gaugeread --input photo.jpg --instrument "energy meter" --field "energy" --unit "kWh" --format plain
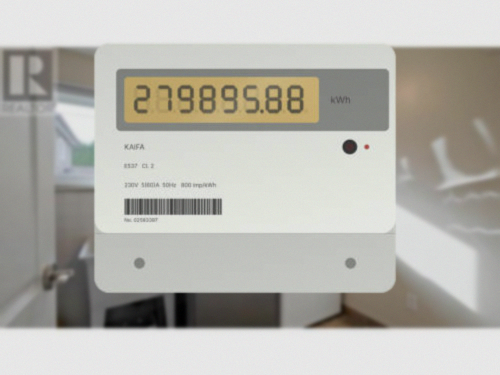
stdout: 279895.88 kWh
